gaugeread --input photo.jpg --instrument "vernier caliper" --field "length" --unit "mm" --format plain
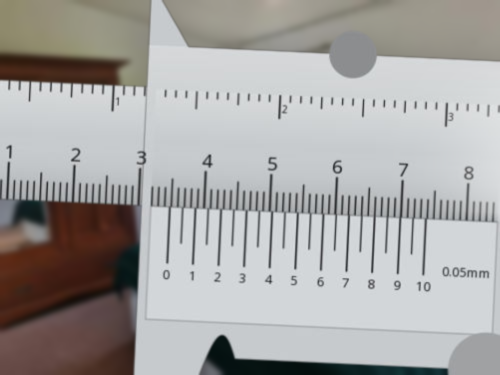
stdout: 34.8 mm
